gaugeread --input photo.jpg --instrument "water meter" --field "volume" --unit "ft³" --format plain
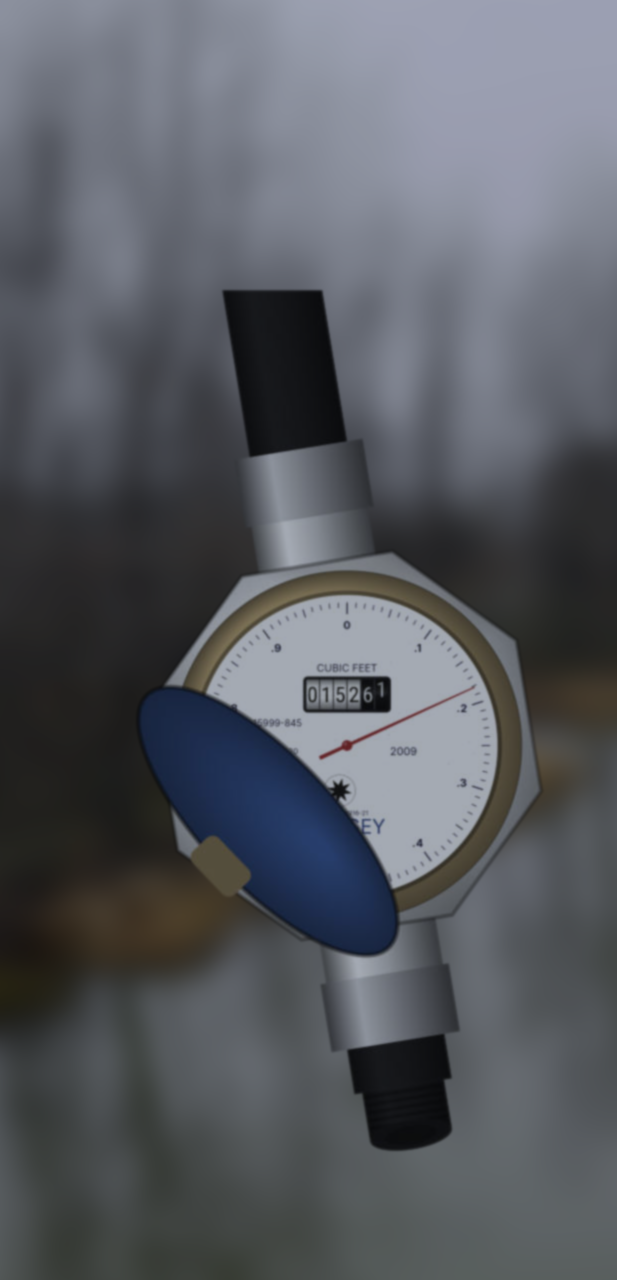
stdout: 15261.18 ft³
